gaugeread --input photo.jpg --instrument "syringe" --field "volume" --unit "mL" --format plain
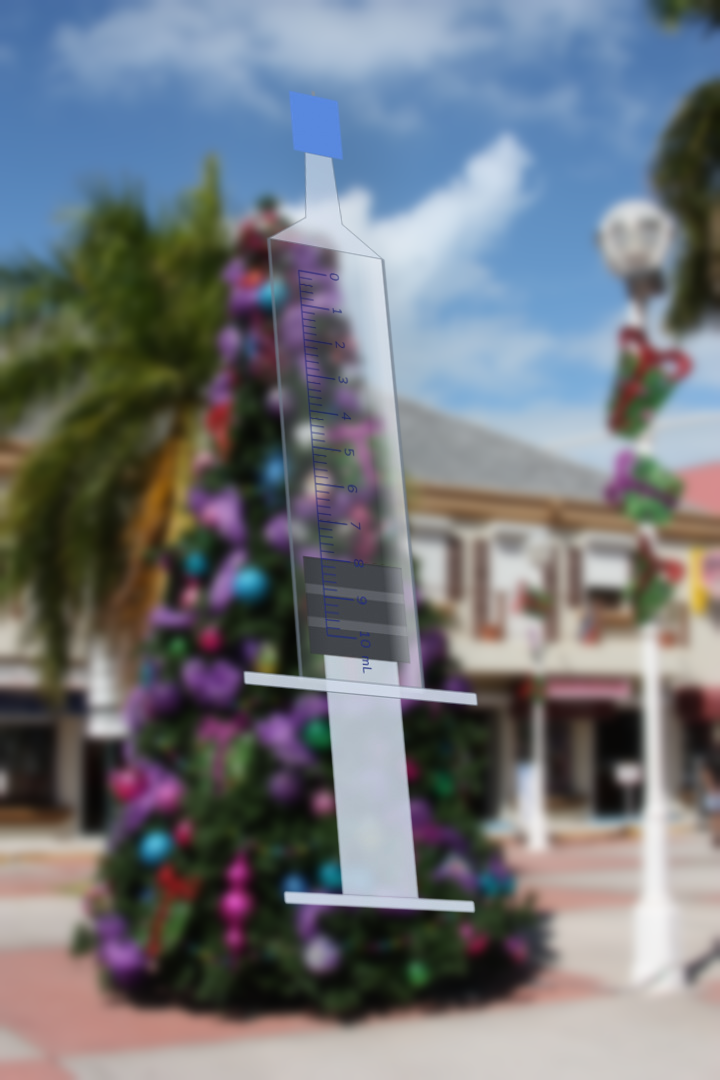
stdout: 8 mL
